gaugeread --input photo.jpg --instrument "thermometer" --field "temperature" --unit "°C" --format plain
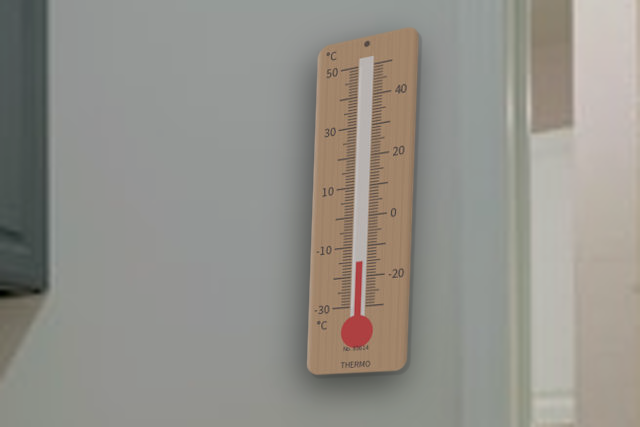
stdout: -15 °C
